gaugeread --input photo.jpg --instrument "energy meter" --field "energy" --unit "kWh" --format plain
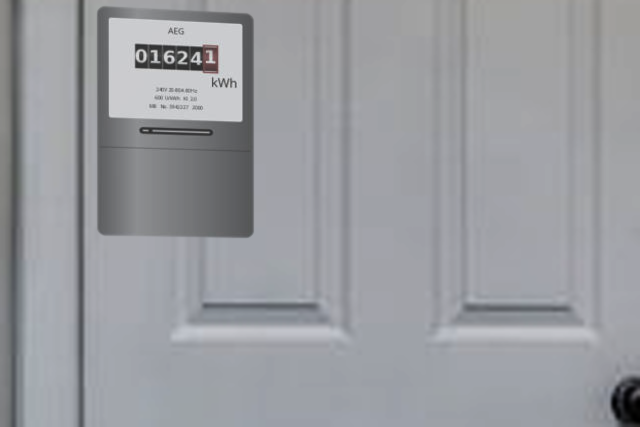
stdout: 1624.1 kWh
